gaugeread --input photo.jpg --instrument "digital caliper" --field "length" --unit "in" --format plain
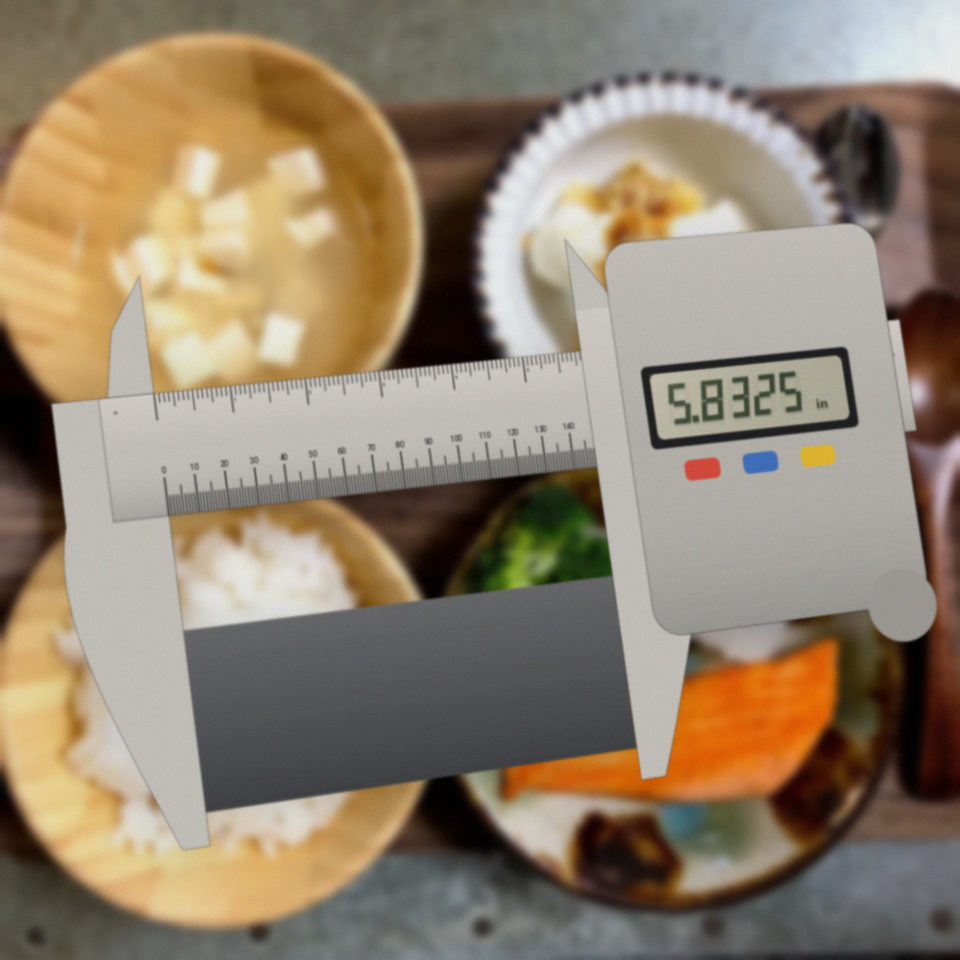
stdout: 5.8325 in
